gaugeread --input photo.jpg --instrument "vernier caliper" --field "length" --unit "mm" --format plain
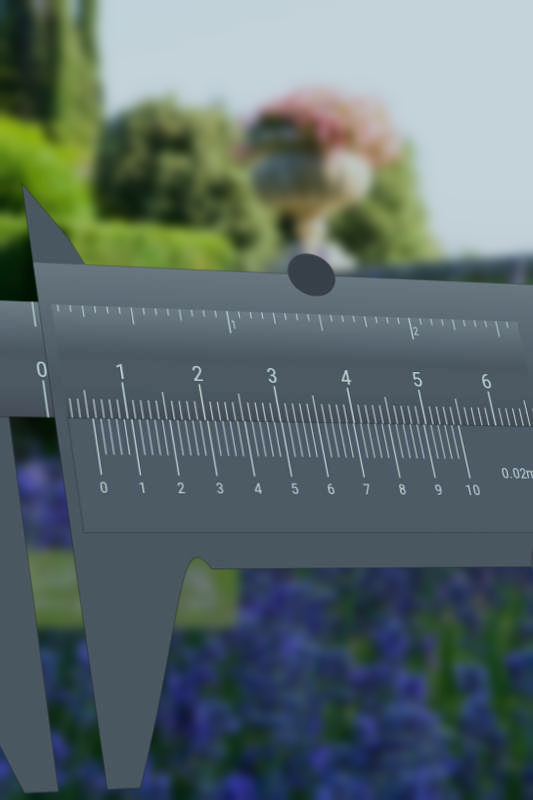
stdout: 5.6 mm
